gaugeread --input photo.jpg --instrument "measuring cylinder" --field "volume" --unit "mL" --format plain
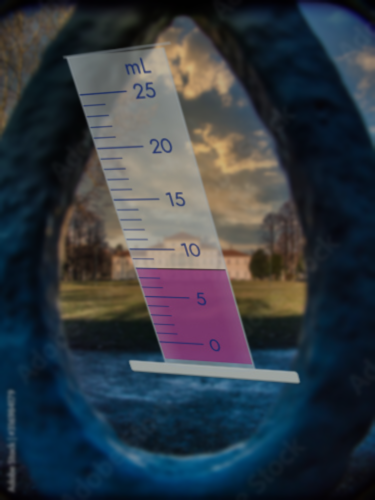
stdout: 8 mL
